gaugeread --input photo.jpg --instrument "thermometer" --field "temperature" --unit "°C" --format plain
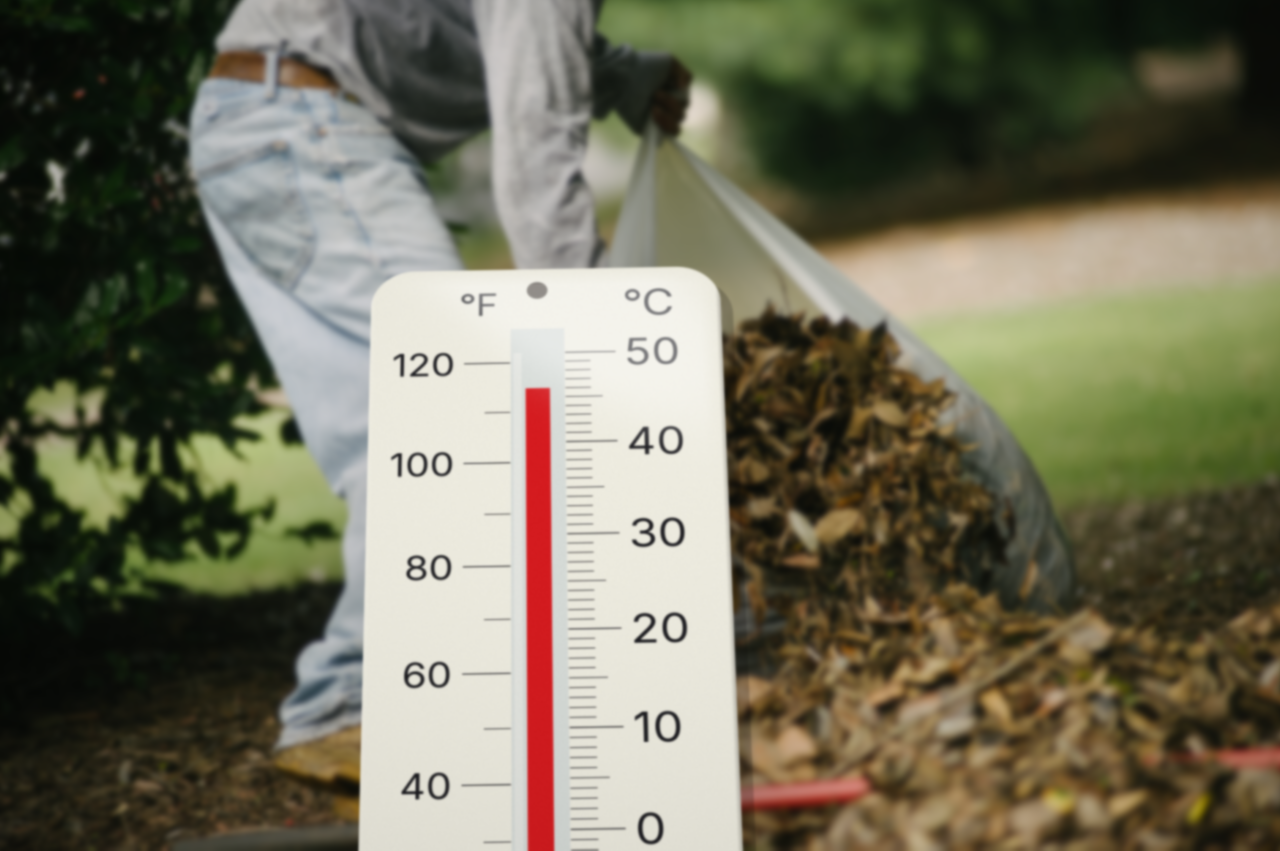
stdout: 46 °C
